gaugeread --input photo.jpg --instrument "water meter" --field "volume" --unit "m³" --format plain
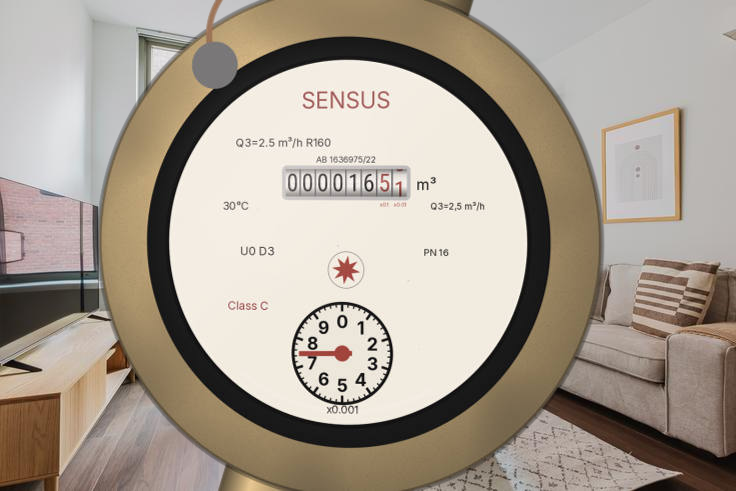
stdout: 16.507 m³
